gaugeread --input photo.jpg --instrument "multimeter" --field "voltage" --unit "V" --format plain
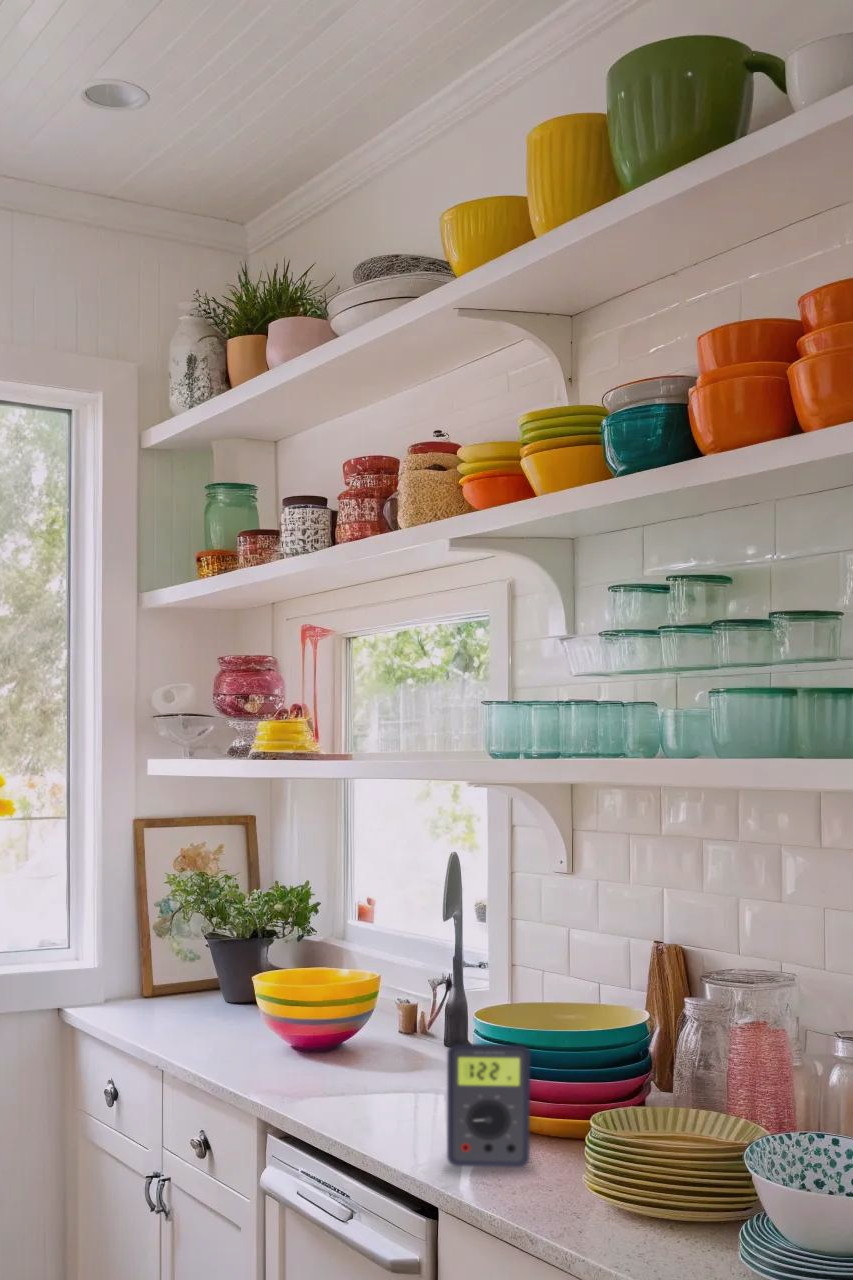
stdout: 122 V
